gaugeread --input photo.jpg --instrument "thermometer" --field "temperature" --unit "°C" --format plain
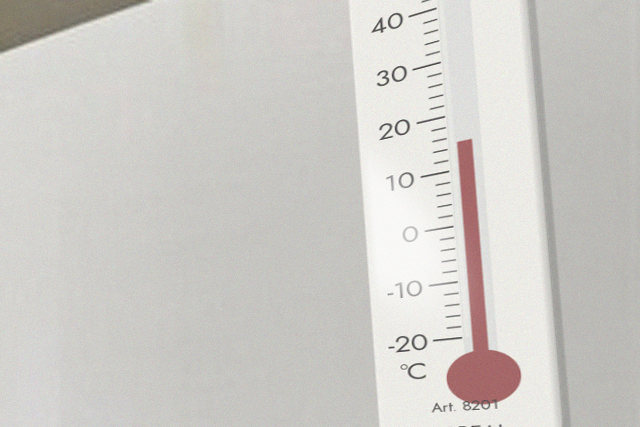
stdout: 15 °C
